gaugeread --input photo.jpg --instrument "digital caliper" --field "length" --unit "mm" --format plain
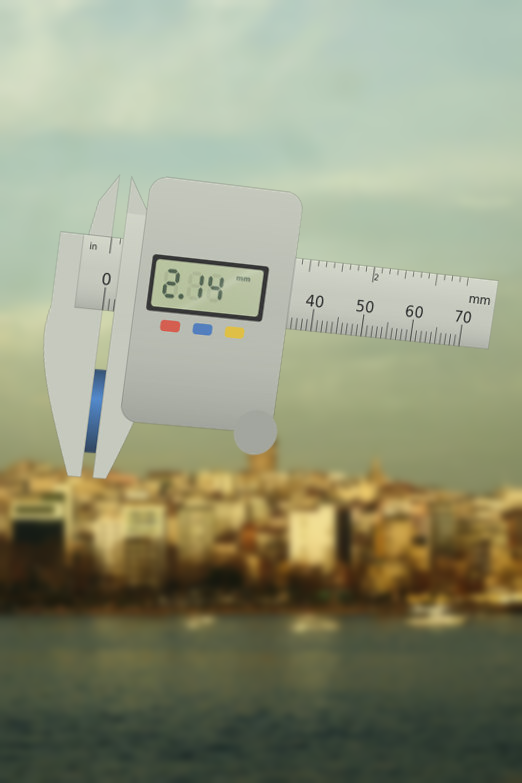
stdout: 2.14 mm
